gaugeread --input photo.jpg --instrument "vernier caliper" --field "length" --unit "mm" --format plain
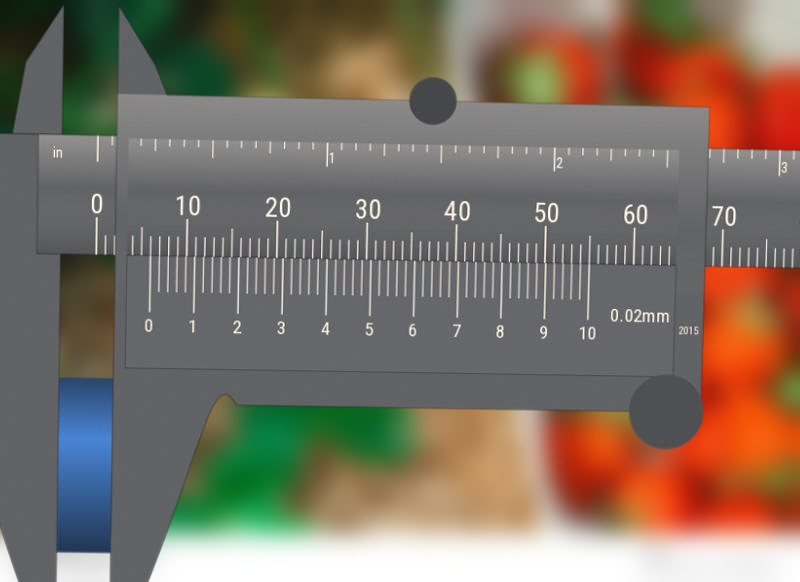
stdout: 6.0 mm
